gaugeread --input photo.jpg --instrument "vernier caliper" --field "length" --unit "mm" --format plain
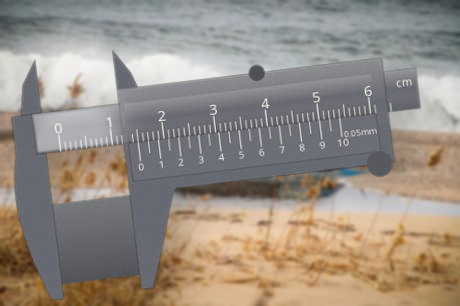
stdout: 15.0 mm
